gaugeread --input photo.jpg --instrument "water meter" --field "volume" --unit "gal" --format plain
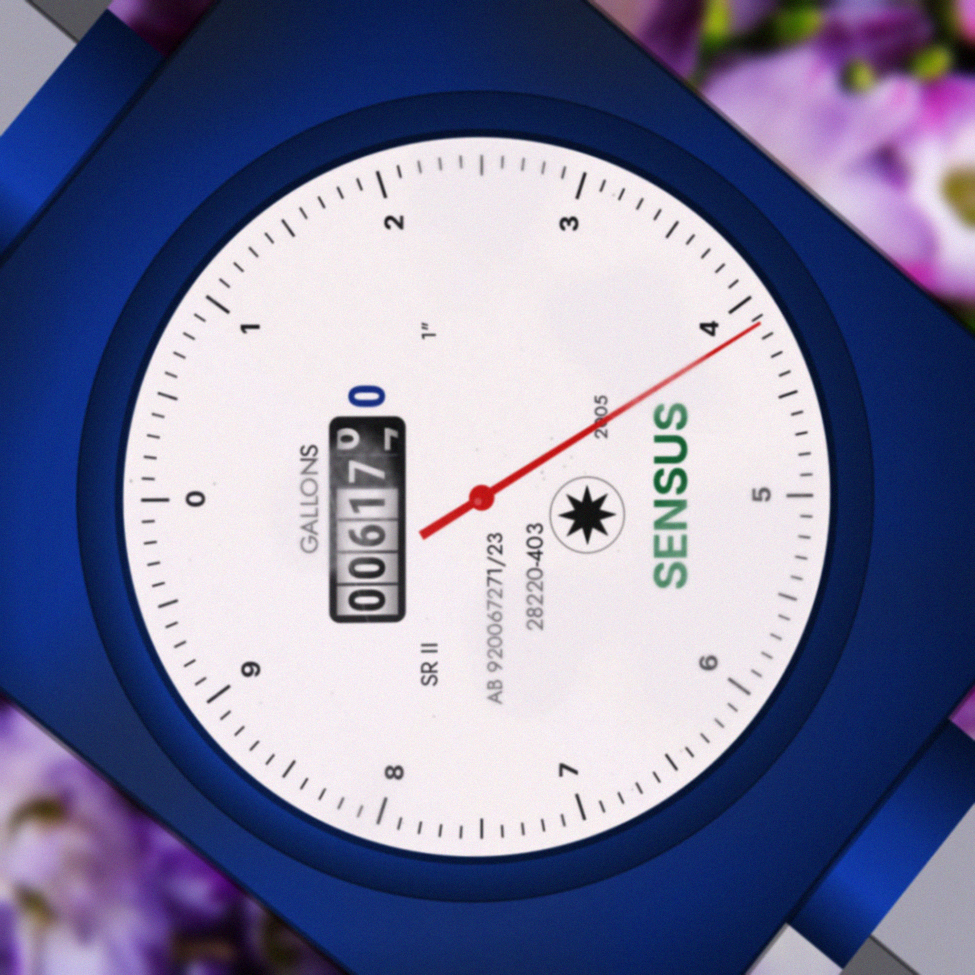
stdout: 61764.1 gal
